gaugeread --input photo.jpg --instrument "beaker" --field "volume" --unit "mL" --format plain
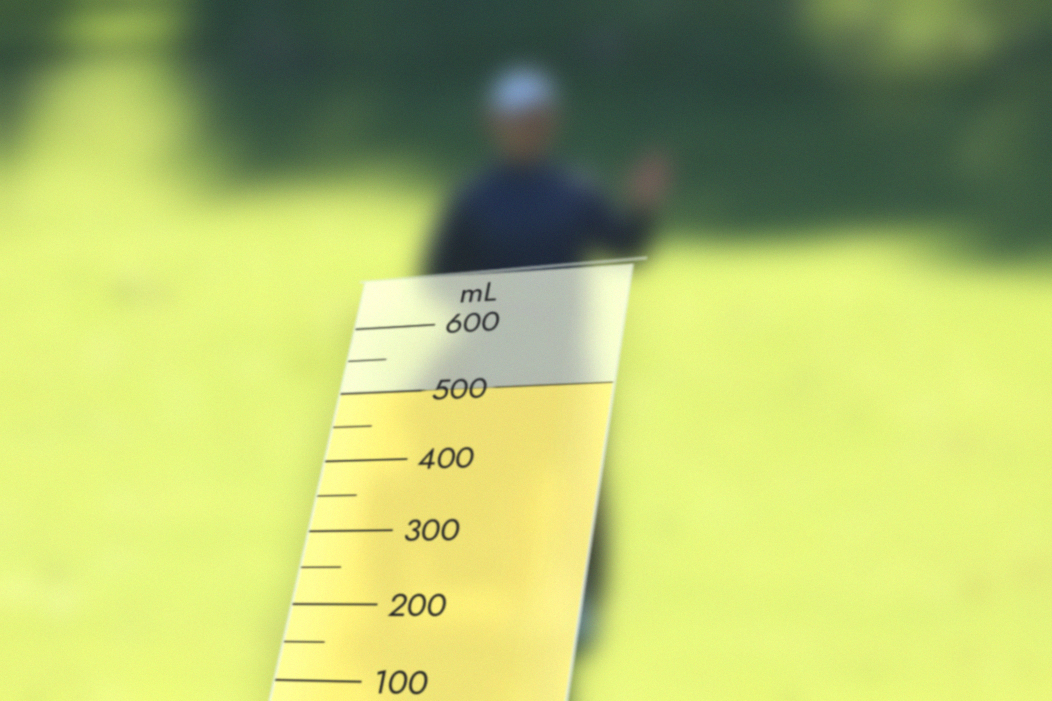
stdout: 500 mL
